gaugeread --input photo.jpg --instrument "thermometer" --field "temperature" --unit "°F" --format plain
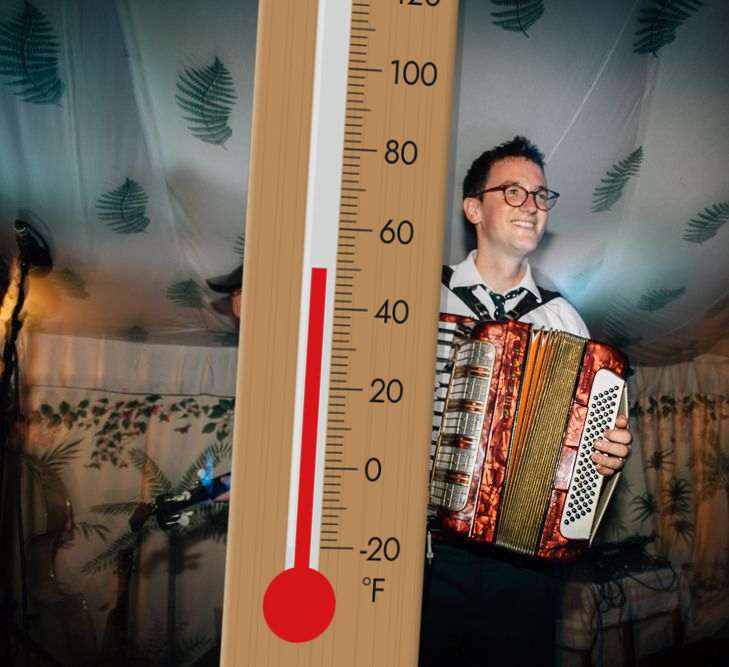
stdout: 50 °F
